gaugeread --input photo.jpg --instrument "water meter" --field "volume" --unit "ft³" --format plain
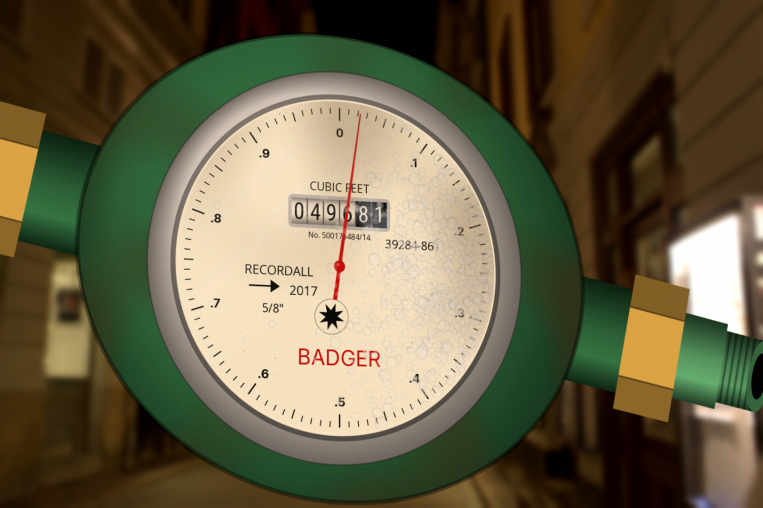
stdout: 49681.02 ft³
